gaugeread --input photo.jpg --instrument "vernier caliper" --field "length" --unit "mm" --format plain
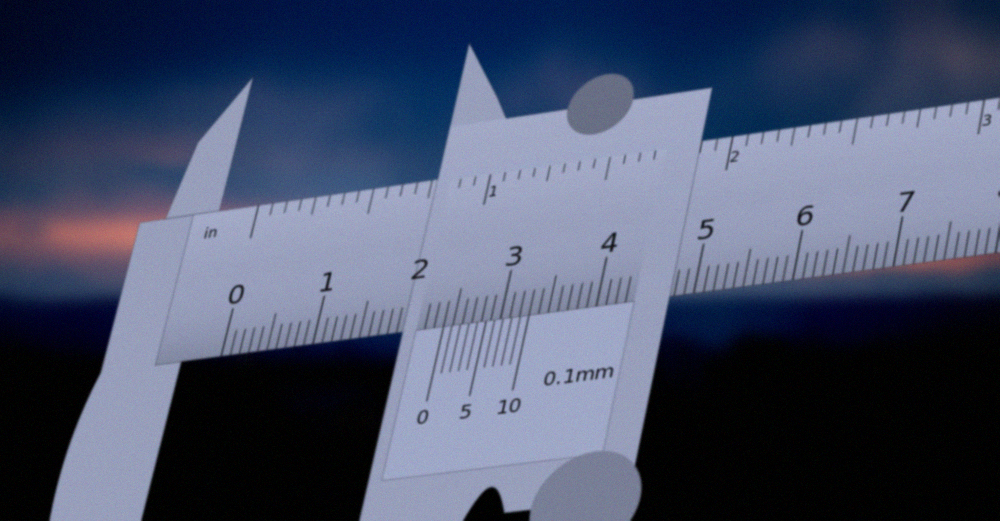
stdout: 24.0 mm
